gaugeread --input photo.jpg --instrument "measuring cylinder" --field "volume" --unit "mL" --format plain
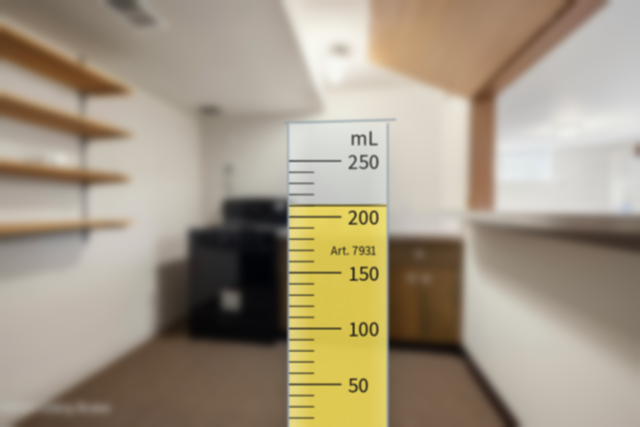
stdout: 210 mL
